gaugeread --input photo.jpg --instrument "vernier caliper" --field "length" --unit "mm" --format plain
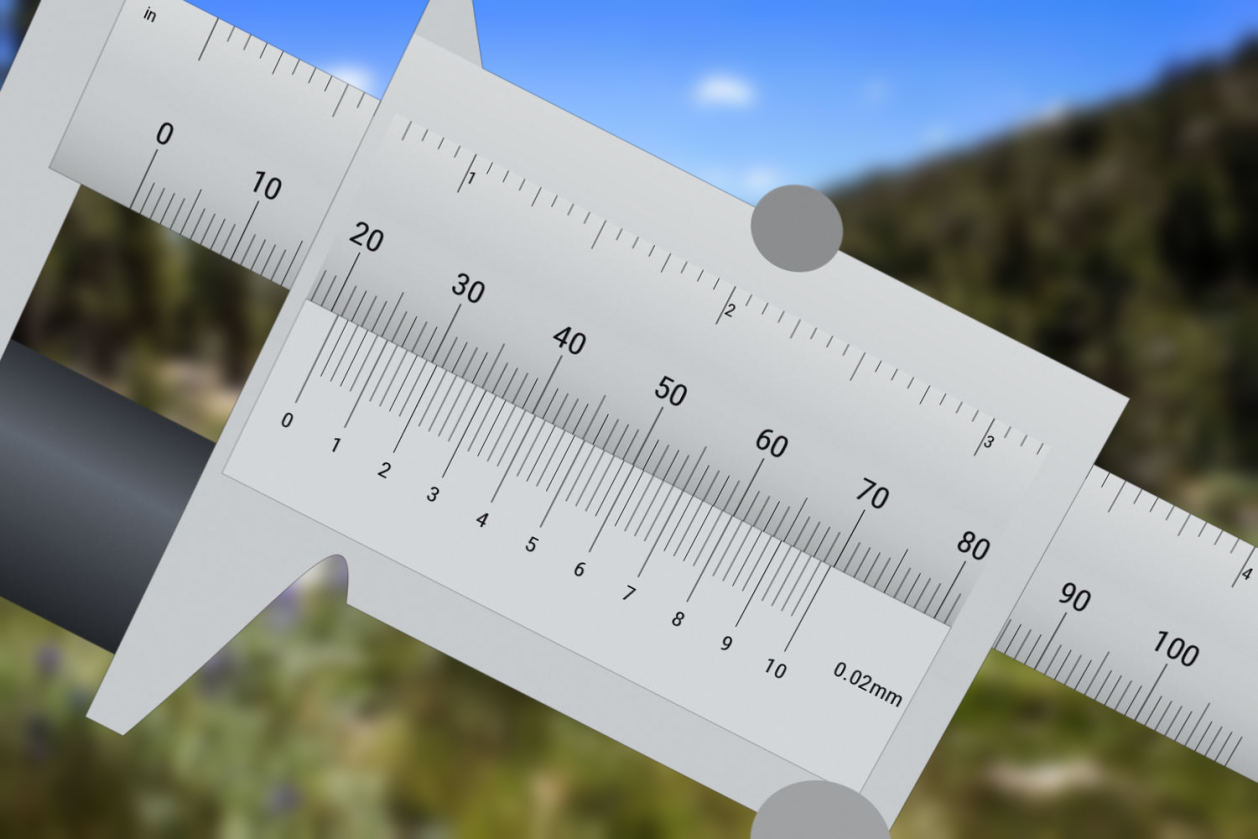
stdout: 20.7 mm
